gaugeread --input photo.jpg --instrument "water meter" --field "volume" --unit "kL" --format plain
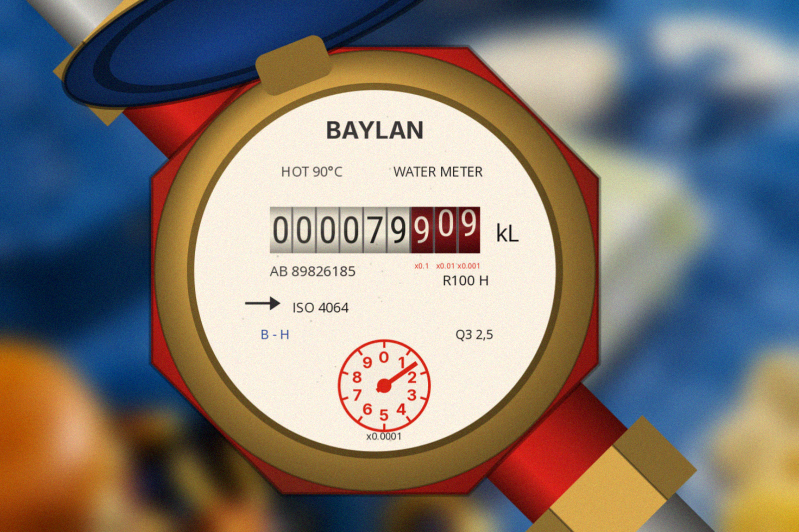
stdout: 79.9091 kL
